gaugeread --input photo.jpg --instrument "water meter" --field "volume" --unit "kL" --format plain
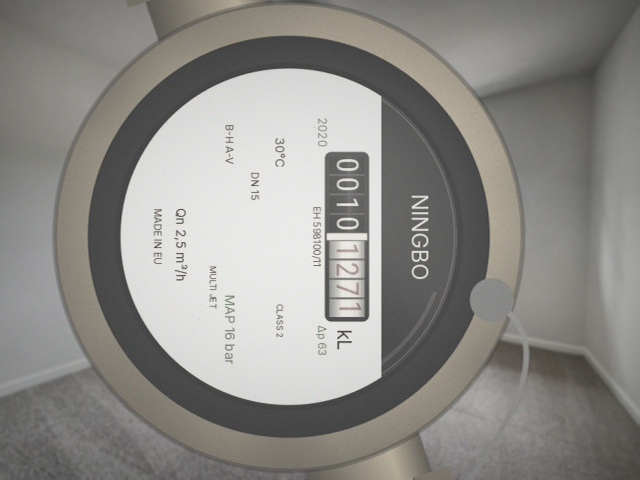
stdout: 10.1271 kL
